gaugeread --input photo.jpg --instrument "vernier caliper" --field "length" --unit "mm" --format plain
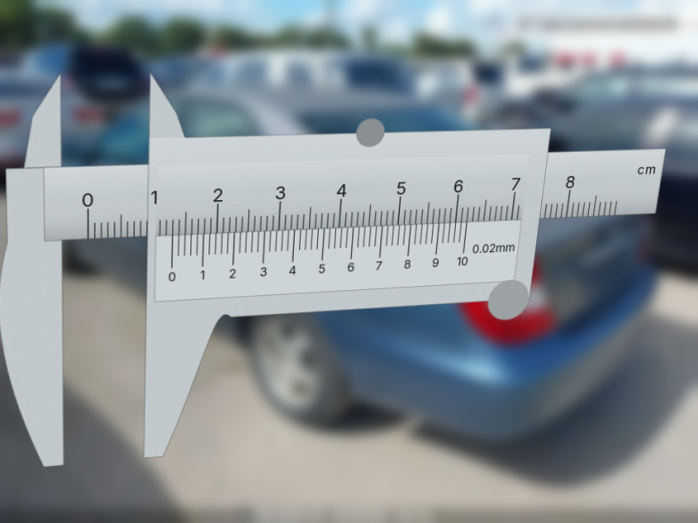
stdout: 13.0 mm
